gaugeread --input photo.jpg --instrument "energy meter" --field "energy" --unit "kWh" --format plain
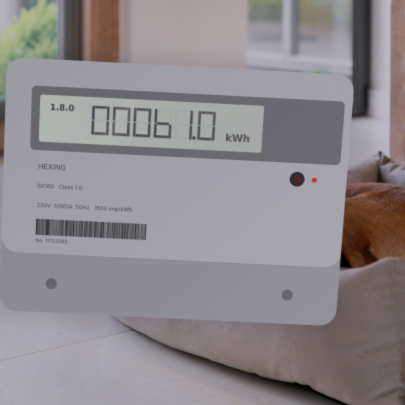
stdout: 61.0 kWh
